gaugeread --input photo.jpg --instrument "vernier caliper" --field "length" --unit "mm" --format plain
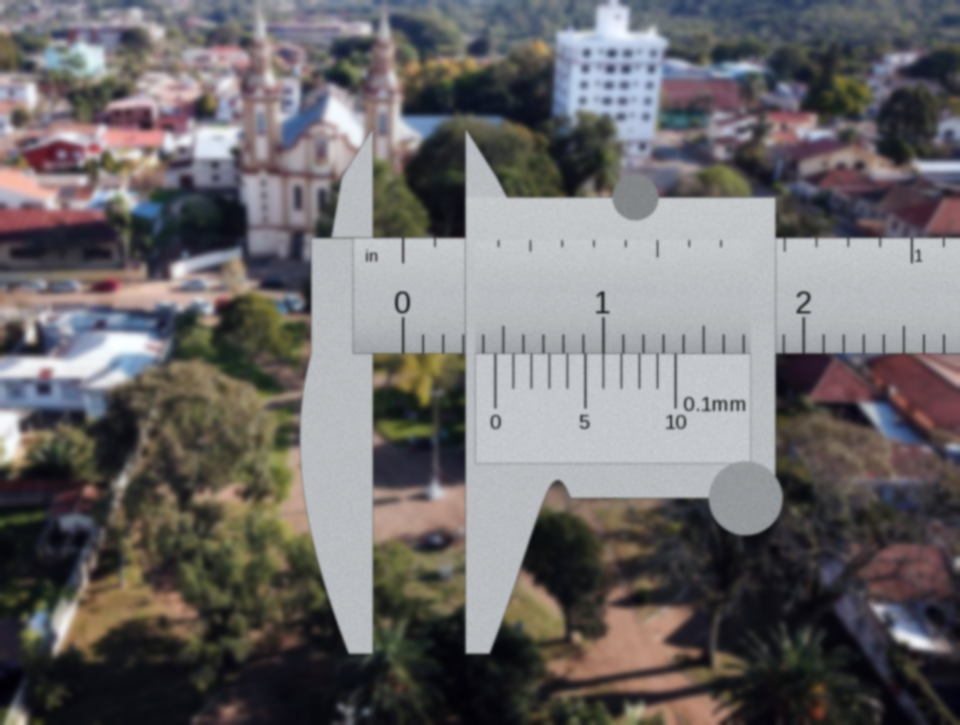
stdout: 4.6 mm
